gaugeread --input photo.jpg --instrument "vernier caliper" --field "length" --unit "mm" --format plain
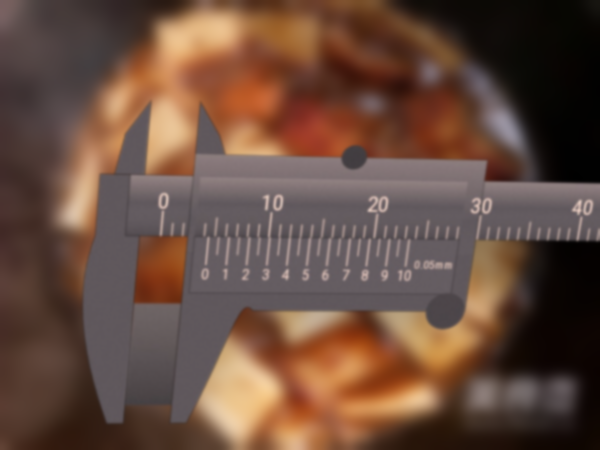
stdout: 4.4 mm
